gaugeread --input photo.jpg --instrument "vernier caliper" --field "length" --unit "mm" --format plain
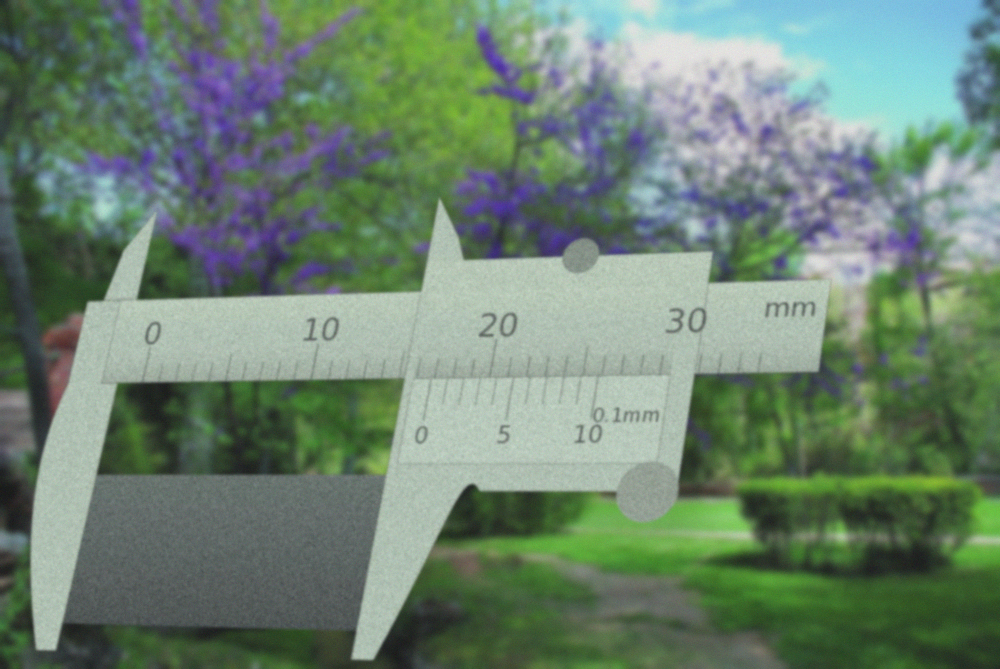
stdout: 16.8 mm
